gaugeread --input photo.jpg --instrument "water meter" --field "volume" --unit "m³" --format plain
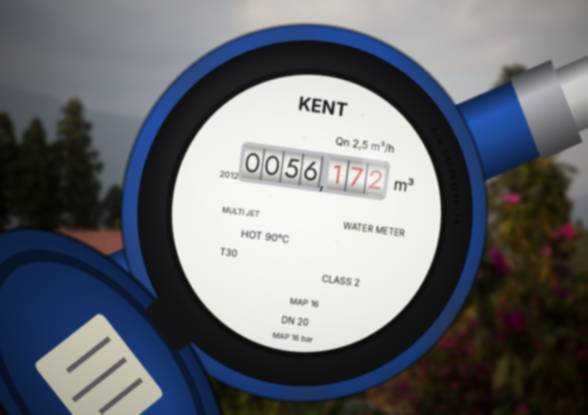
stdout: 56.172 m³
